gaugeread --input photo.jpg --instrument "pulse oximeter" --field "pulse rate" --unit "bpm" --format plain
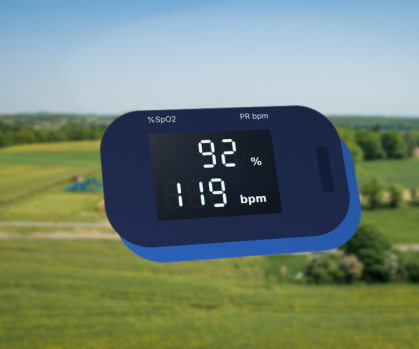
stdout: 119 bpm
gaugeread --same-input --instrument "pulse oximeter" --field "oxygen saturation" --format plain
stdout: 92 %
